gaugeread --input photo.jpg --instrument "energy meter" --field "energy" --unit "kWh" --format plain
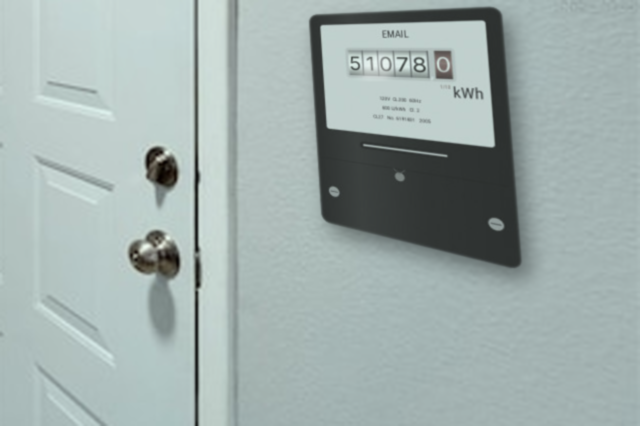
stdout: 51078.0 kWh
